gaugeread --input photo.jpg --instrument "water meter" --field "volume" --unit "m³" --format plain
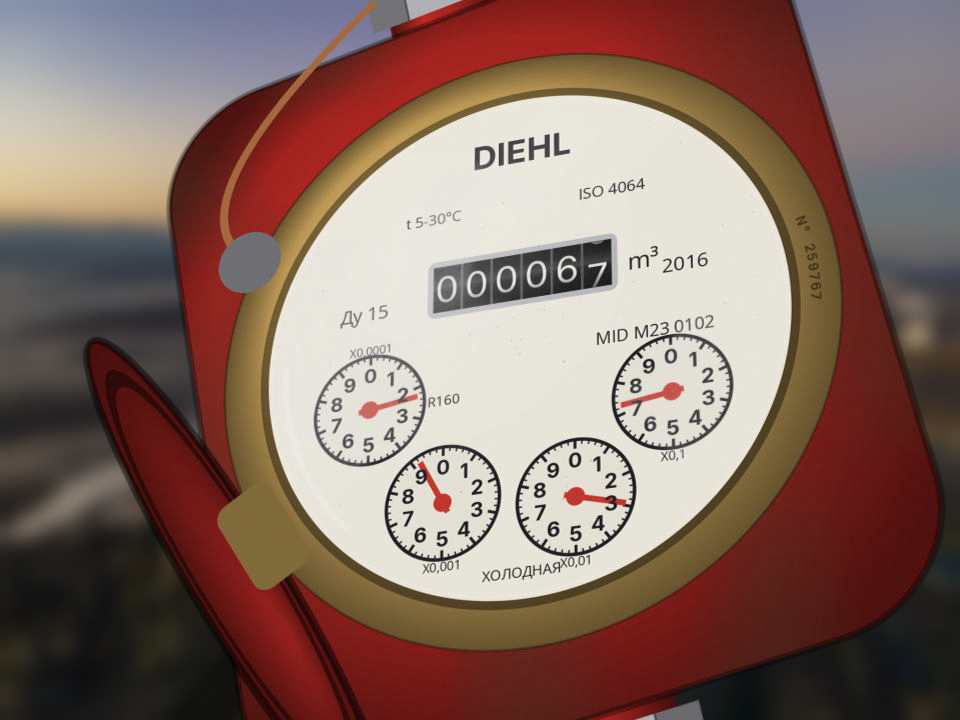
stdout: 66.7292 m³
